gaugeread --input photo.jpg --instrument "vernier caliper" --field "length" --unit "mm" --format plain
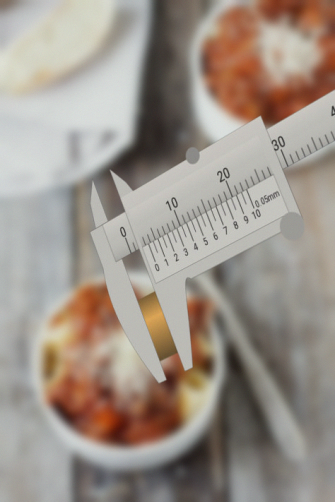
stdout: 3.6 mm
